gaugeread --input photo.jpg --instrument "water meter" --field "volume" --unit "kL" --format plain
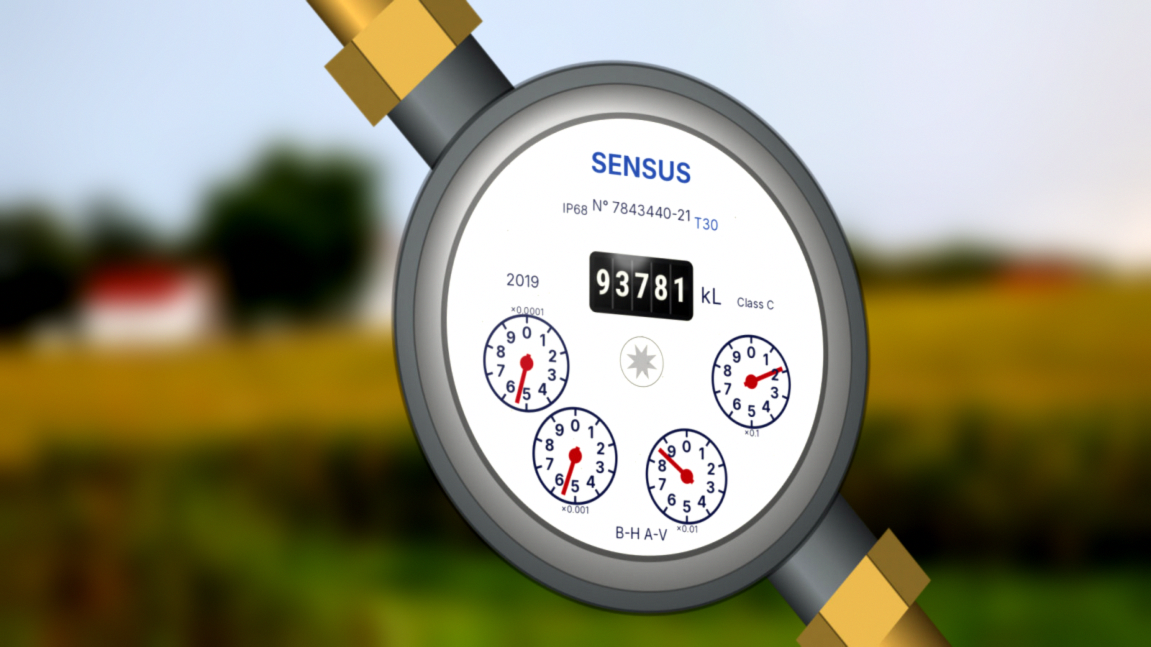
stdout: 93781.1855 kL
